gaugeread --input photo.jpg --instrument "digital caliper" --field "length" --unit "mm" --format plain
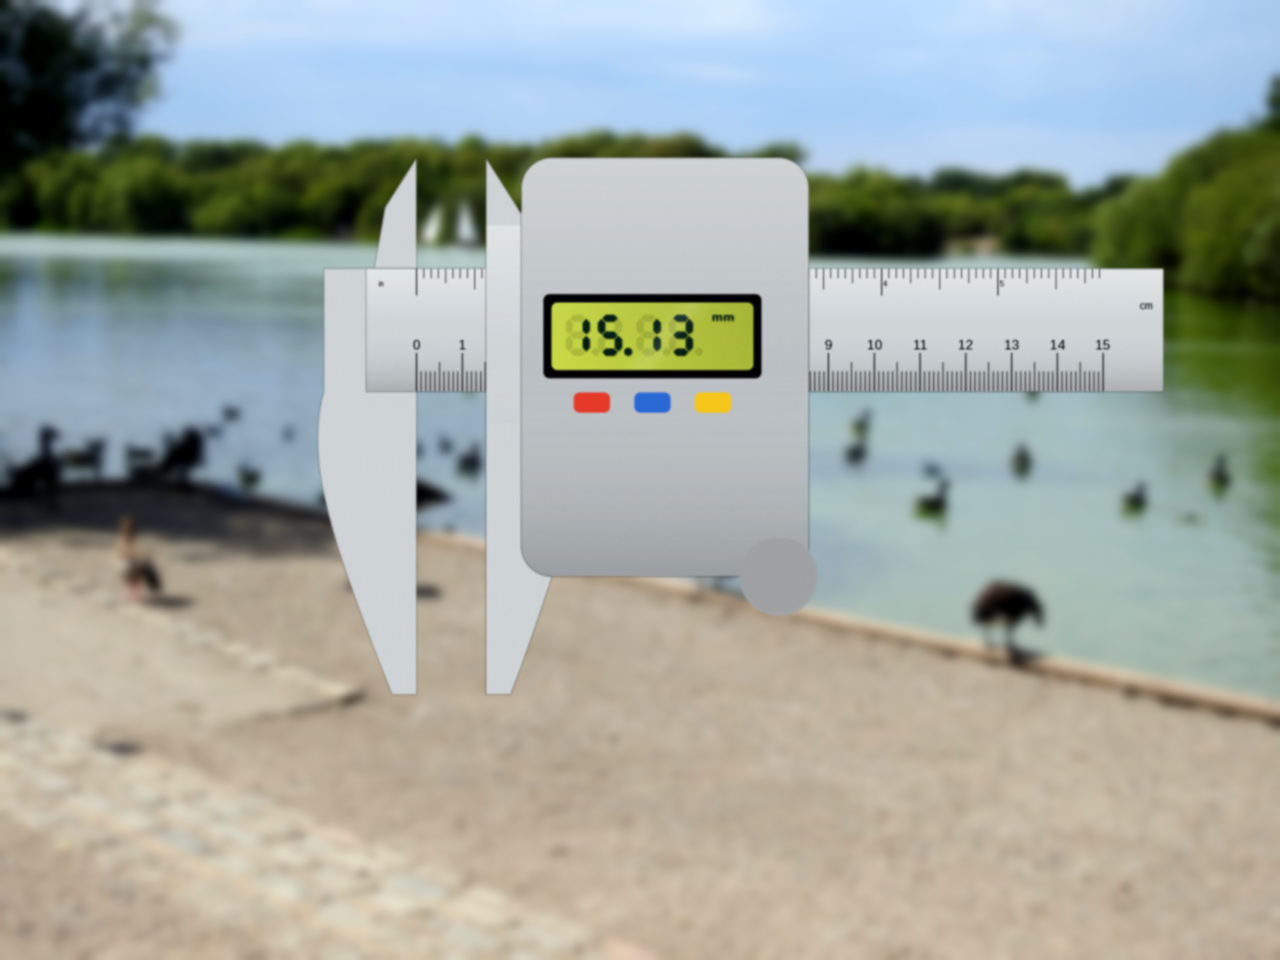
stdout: 15.13 mm
